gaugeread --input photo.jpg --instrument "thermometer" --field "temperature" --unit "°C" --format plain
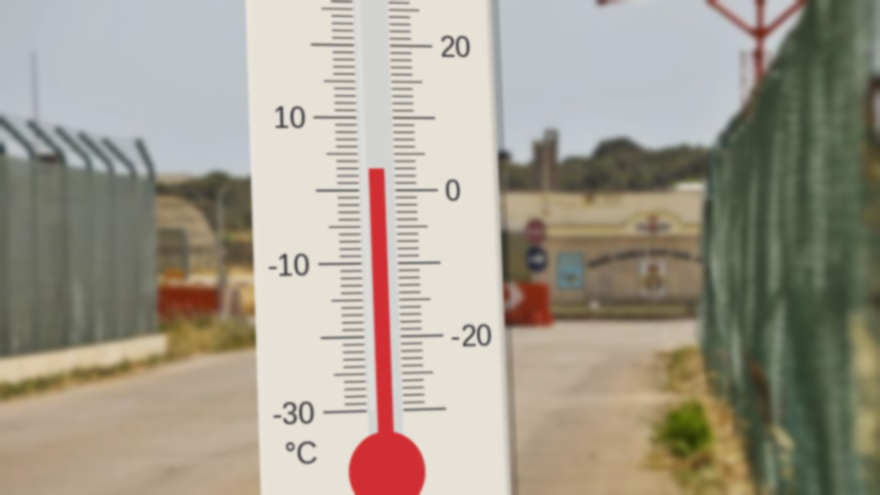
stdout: 3 °C
